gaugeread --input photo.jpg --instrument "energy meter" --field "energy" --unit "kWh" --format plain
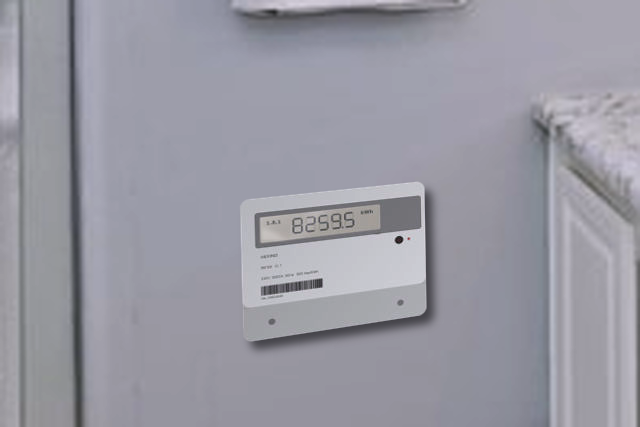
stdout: 8259.5 kWh
